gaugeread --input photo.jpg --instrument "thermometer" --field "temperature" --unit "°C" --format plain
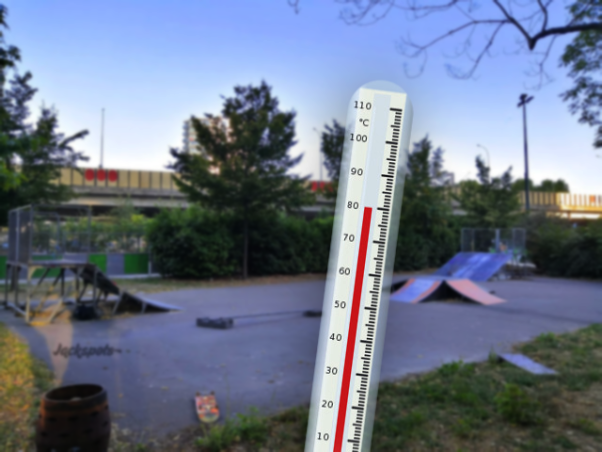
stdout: 80 °C
